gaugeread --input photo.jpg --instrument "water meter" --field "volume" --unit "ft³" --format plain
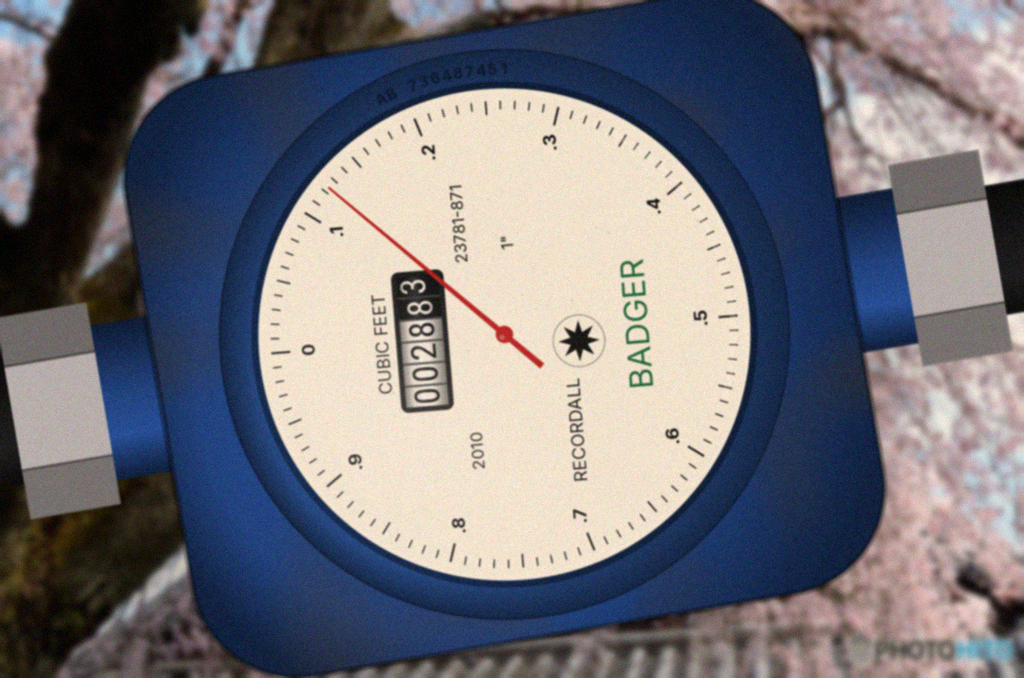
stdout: 2883.12 ft³
